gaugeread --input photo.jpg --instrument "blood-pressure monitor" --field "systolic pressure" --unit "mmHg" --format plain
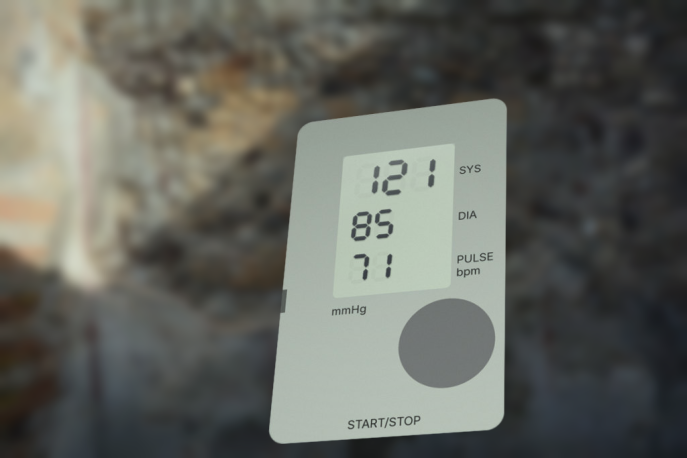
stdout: 121 mmHg
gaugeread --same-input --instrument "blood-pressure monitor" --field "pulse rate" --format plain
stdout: 71 bpm
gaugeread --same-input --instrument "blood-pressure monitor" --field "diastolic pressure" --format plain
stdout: 85 mmHg
